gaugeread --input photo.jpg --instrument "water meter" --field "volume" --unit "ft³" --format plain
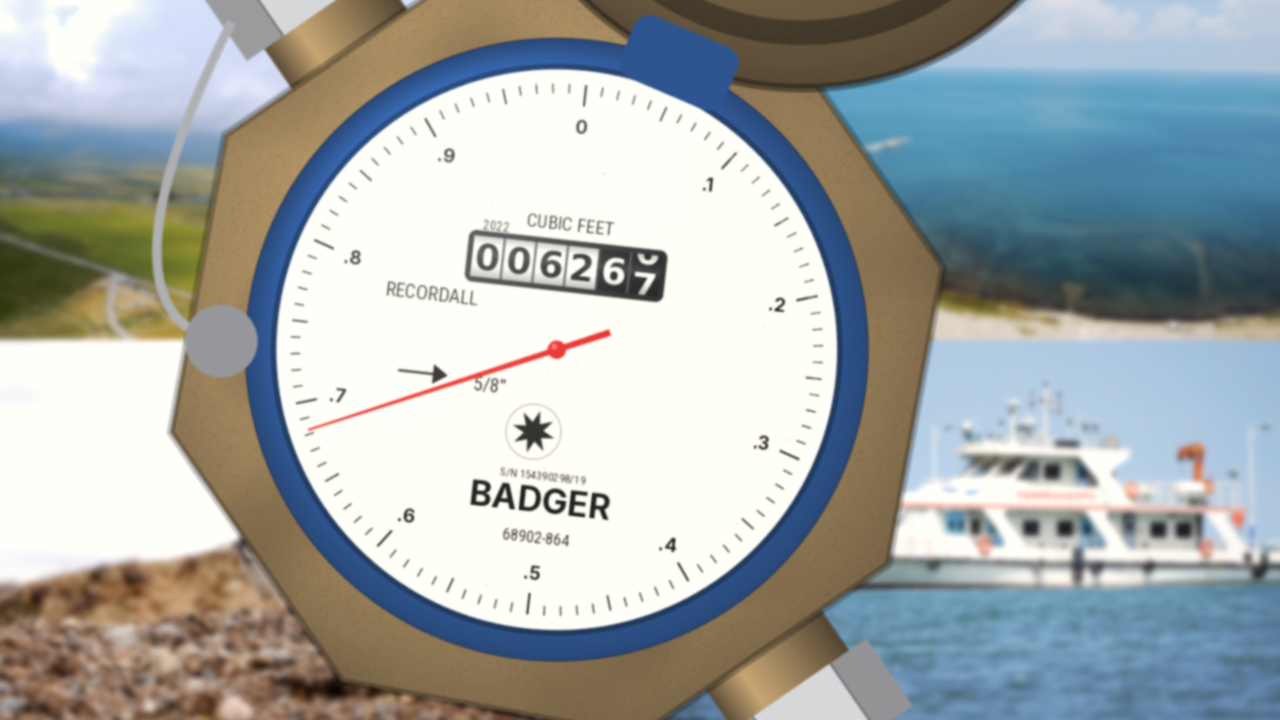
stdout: 6266.68 ft³
